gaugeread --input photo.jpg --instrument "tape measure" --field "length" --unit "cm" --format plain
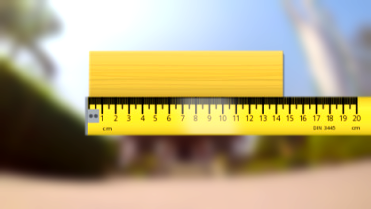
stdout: 14.5 cm
